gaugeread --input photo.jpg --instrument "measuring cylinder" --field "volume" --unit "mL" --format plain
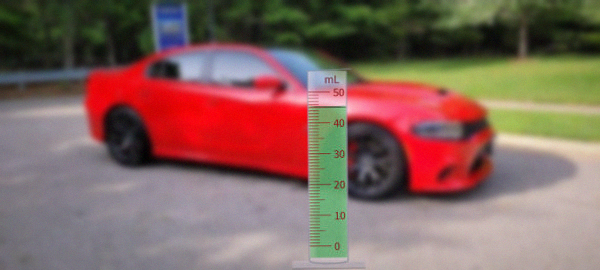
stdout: 45 mL
